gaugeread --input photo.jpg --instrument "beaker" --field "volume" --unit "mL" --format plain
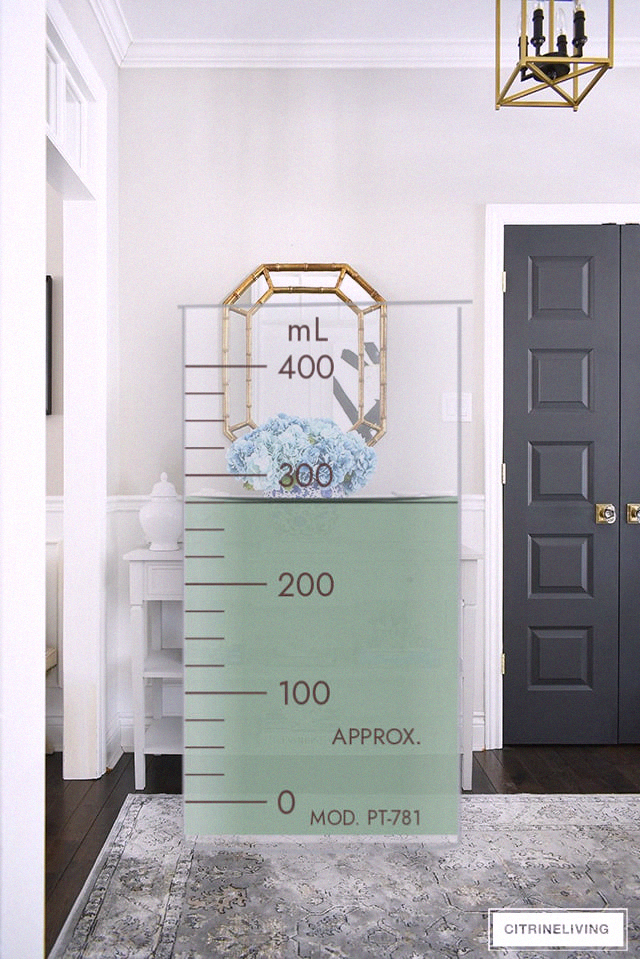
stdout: 275 mL
